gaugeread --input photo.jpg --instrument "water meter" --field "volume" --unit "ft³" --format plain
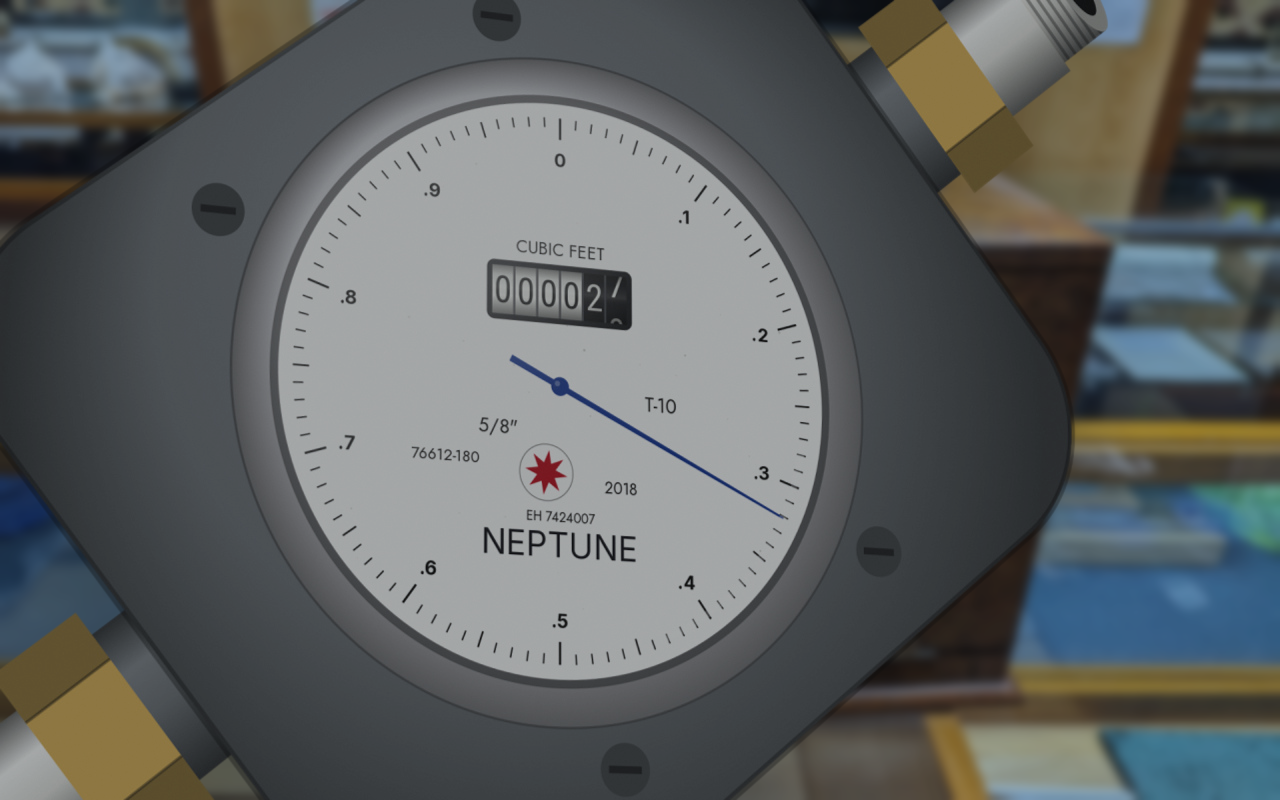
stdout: 27.32 ft³
